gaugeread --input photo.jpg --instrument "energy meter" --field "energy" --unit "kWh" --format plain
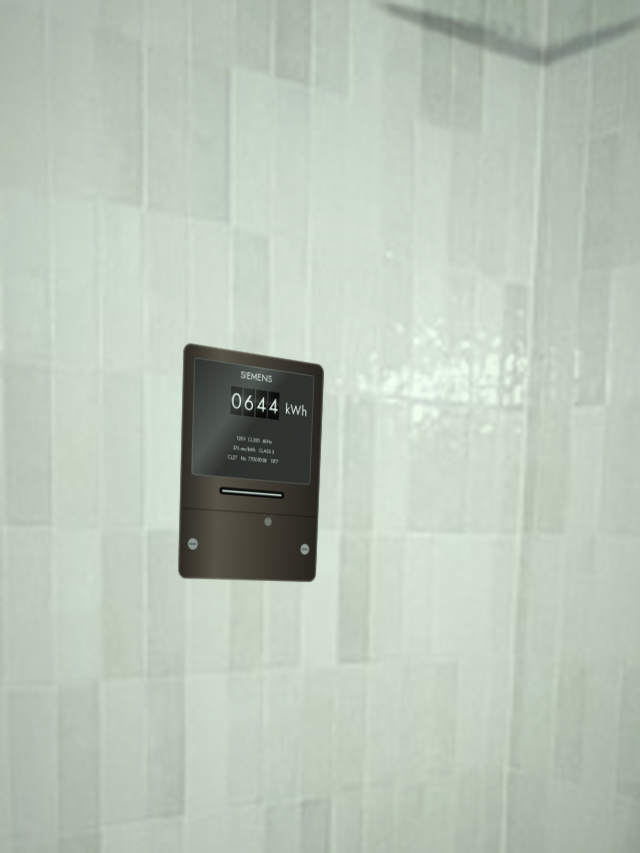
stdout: 644 kWh
